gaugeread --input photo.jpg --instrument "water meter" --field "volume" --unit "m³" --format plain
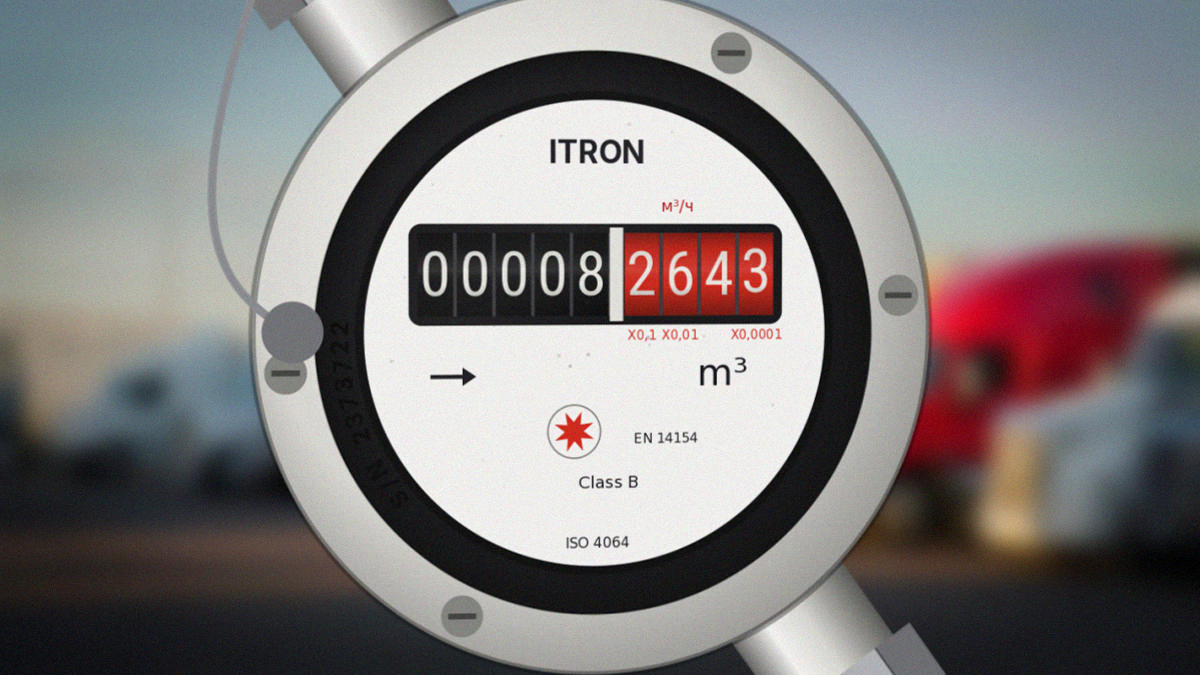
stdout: 8.2643 m³
